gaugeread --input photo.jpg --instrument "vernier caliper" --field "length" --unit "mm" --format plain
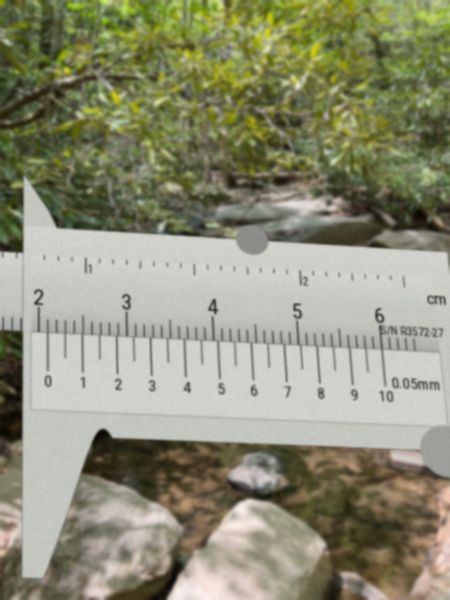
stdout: 21.0 mm
